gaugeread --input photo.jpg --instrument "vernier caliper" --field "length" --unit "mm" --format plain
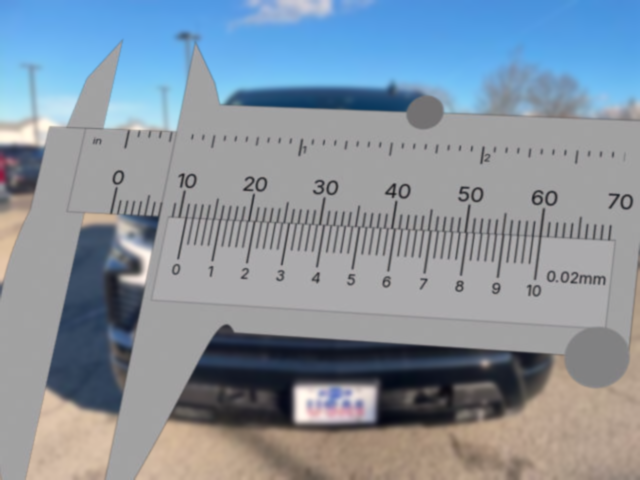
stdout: 11.0 mm
